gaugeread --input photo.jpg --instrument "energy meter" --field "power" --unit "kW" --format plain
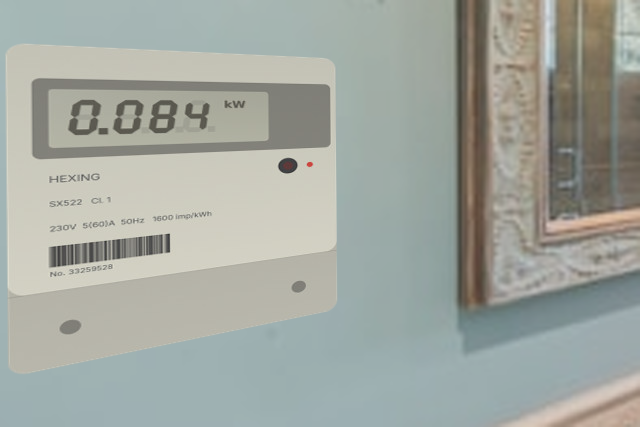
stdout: 0.084 kW
